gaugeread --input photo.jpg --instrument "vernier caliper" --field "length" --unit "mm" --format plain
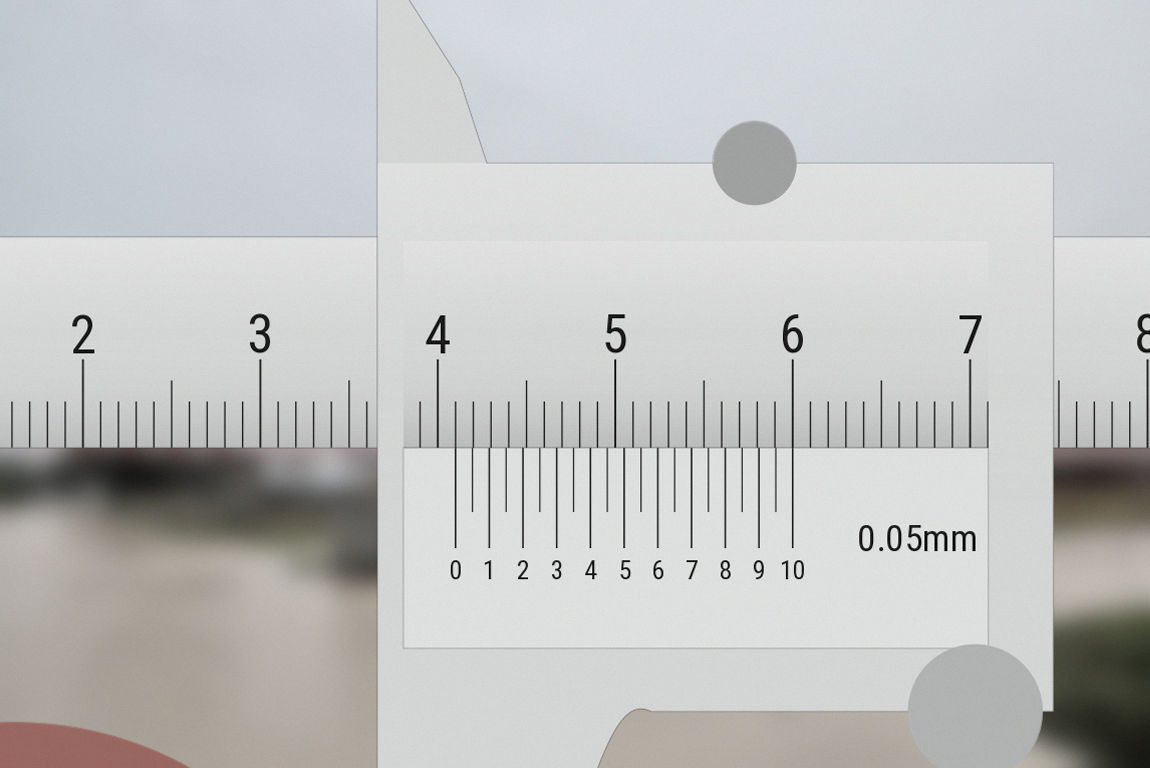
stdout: 41.0 mm
